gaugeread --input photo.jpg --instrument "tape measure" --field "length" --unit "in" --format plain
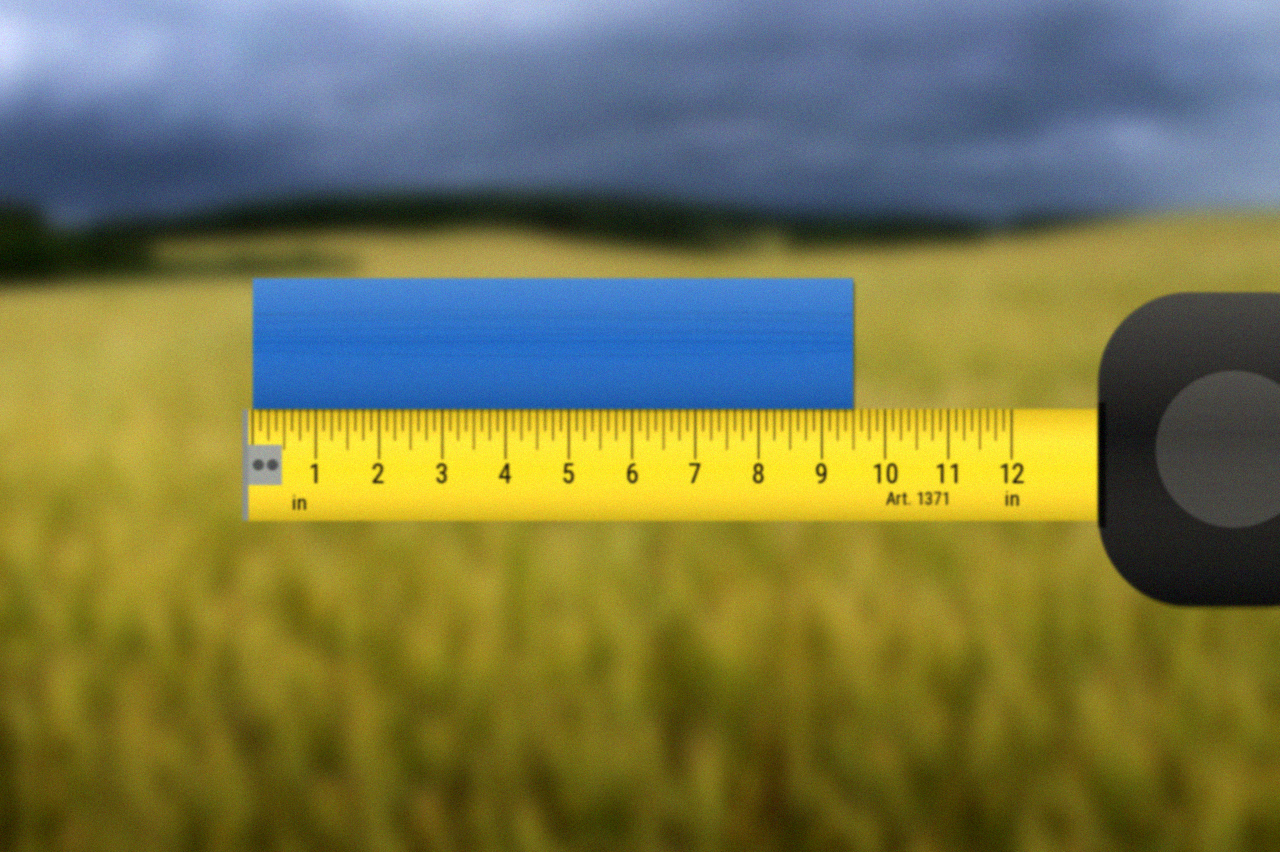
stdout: 9.5 in
